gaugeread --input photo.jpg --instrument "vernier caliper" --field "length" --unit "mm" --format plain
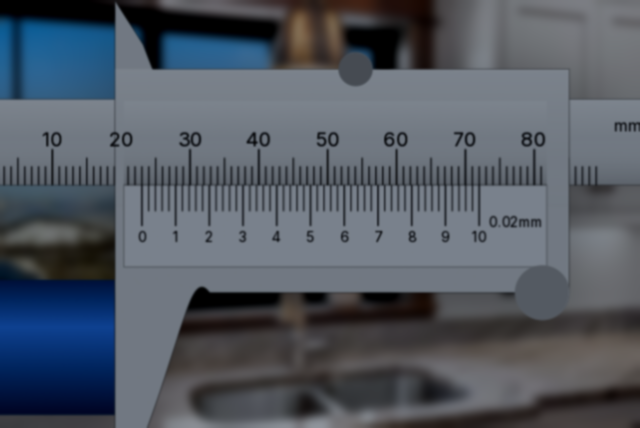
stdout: 23.0 mm
